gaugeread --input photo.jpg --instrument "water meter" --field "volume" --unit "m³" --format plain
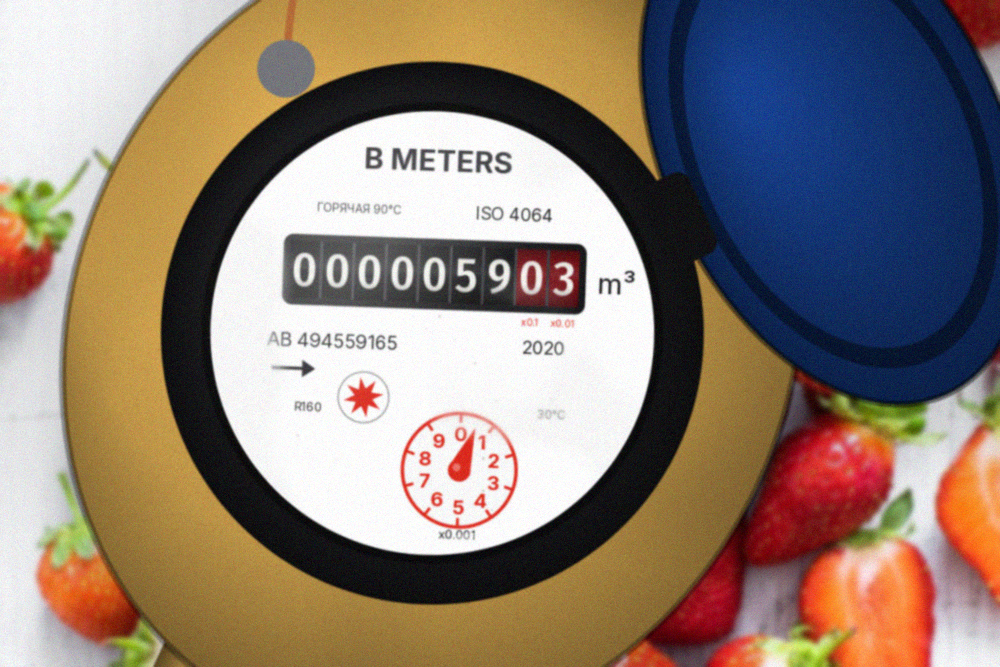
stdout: 59.030 m³
